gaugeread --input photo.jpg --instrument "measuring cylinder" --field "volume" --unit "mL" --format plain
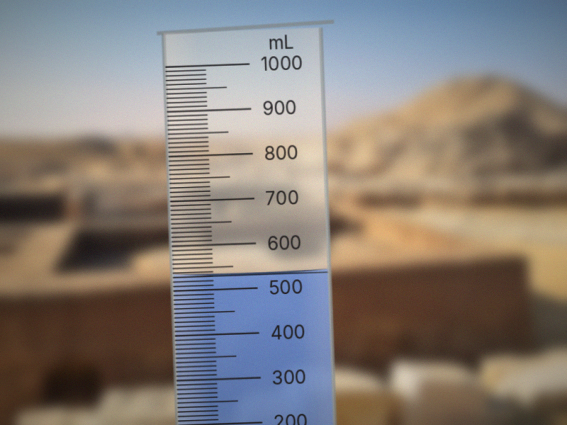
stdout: 530 mL
